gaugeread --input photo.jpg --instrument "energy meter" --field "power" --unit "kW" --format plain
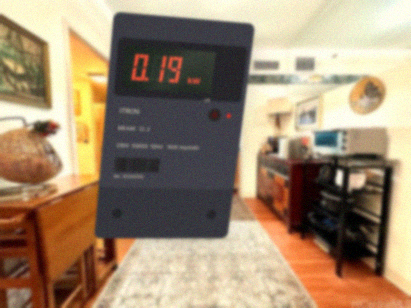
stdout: 0.19 kW
